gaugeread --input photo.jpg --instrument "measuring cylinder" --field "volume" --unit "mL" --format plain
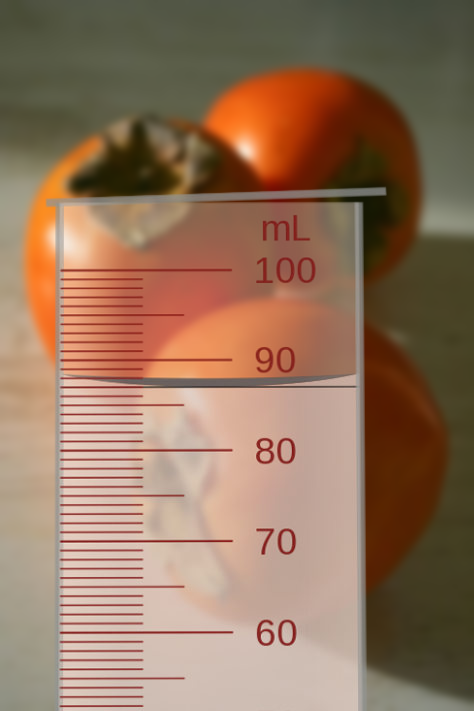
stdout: 87 mL
